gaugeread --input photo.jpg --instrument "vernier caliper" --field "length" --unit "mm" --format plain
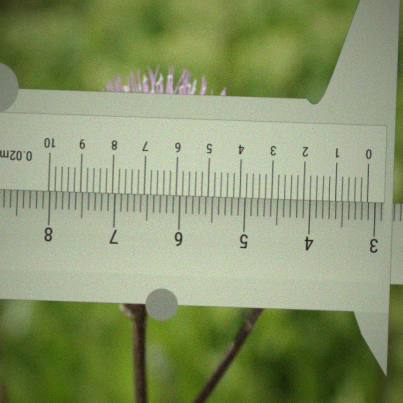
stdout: 31.2 mm
